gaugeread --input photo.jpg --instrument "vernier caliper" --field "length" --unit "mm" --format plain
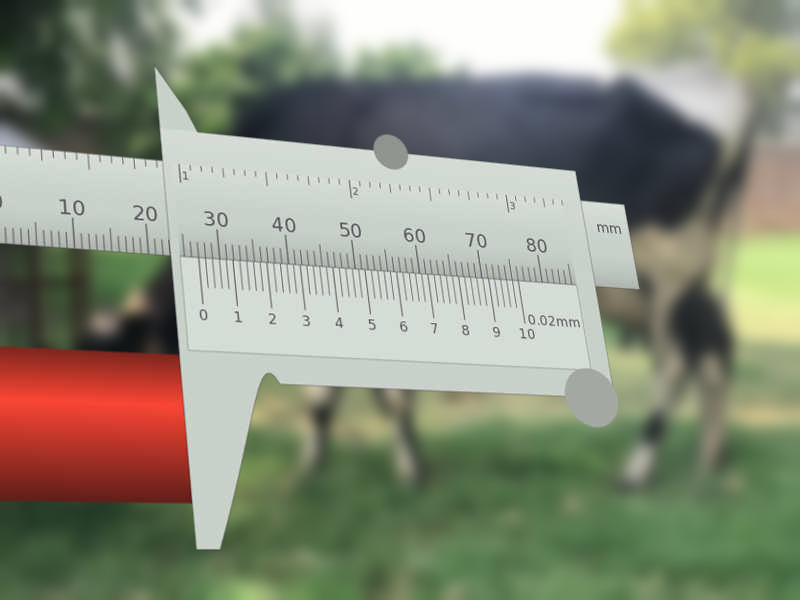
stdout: 27.0 mm
